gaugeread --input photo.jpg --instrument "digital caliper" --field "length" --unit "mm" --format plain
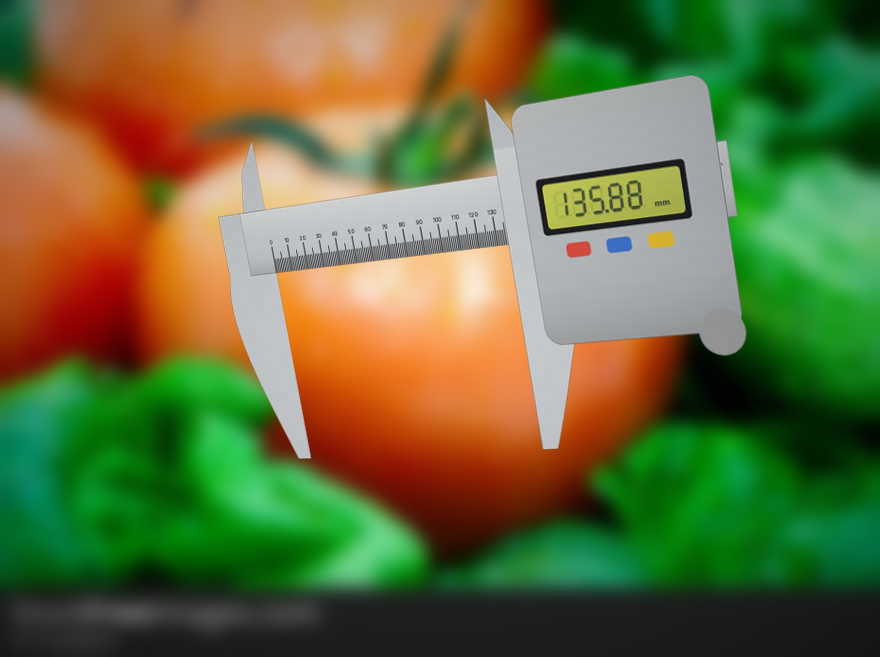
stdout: 135.88 mm
